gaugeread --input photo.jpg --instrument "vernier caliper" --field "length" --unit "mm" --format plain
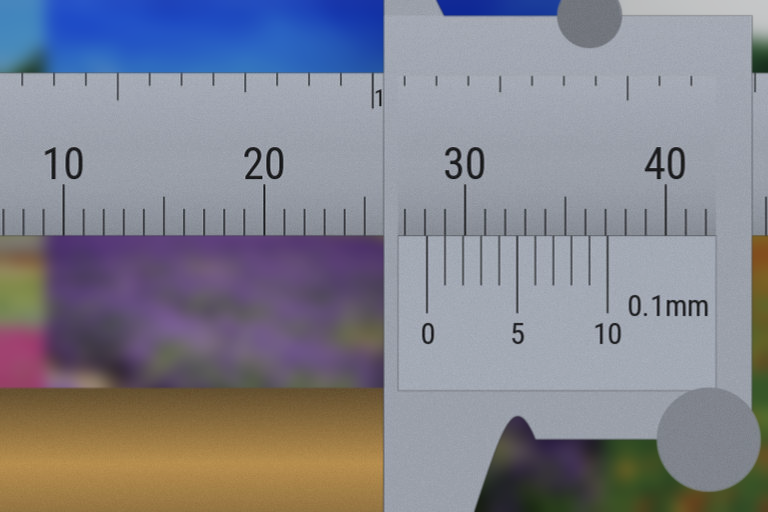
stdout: 28.1 mm
